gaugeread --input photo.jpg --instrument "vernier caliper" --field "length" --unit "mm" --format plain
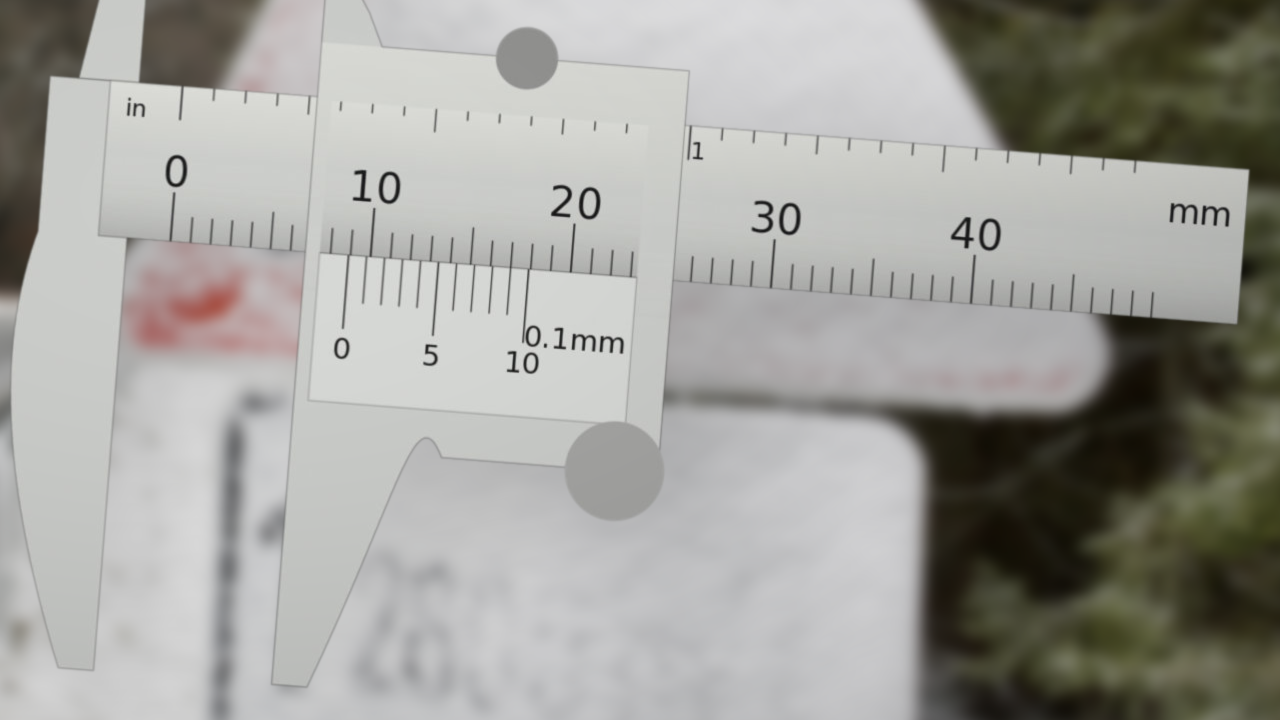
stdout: 8.9 mm
